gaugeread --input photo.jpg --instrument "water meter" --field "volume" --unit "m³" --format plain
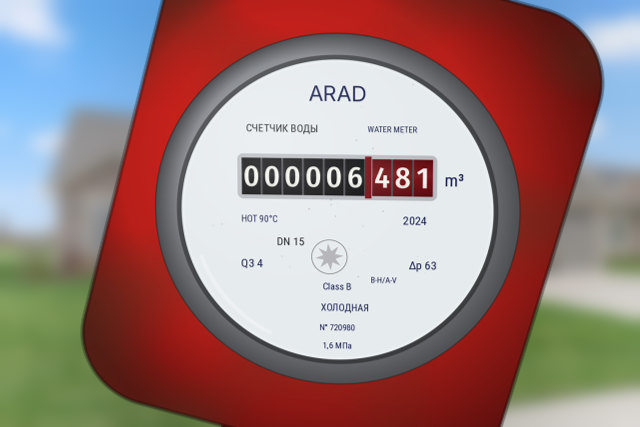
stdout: 6.481 m³
